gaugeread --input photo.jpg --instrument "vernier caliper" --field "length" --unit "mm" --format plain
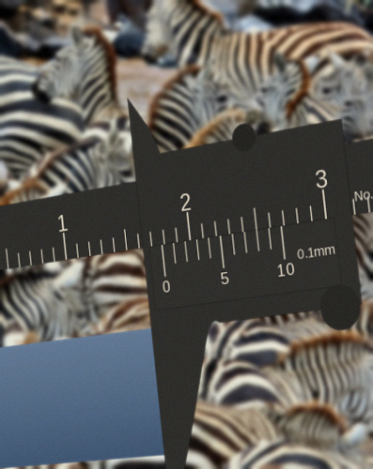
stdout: 17.8 mm
